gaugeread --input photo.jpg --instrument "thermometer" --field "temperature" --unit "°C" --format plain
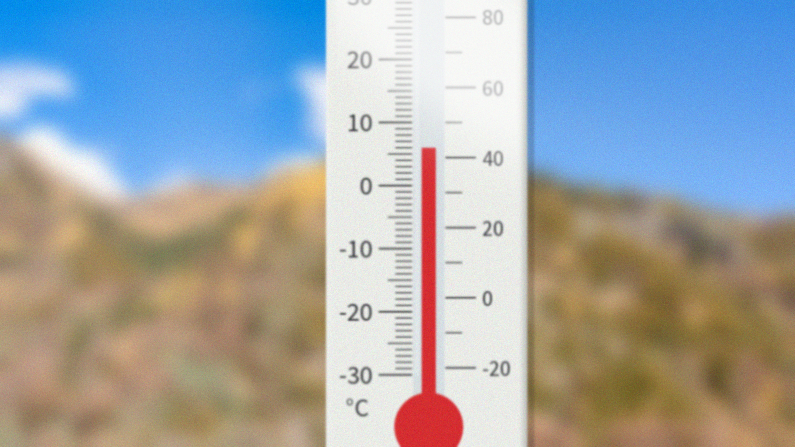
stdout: 6 °C
